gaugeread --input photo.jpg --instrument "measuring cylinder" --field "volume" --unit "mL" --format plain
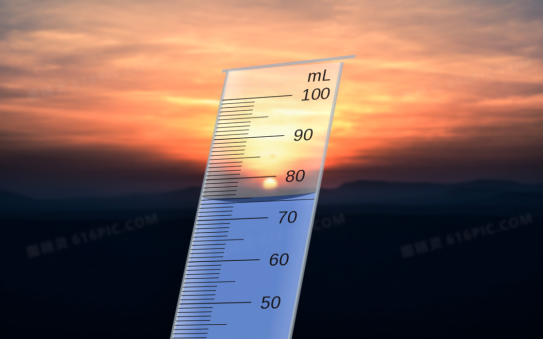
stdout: 74 mL
